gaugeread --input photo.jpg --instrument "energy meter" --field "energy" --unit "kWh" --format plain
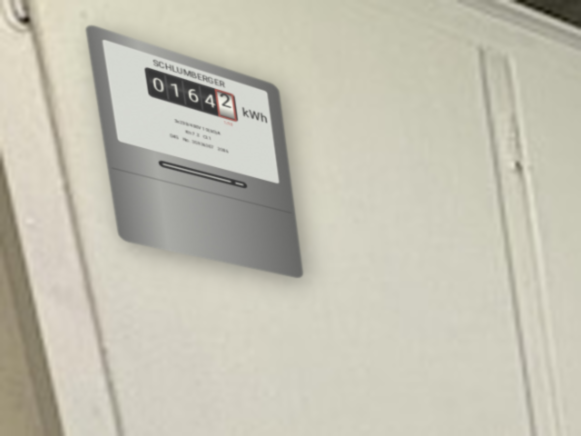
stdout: 164.2 kWh
